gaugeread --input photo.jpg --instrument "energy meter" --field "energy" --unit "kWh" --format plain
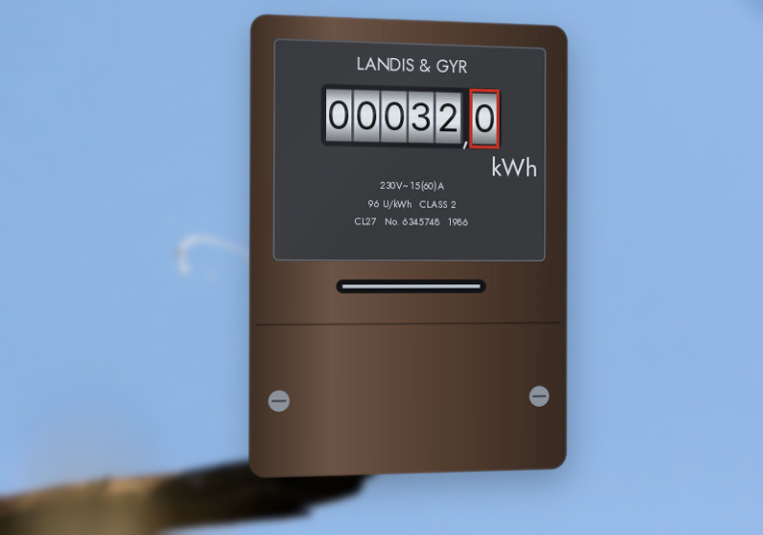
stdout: 32.0 kWh
